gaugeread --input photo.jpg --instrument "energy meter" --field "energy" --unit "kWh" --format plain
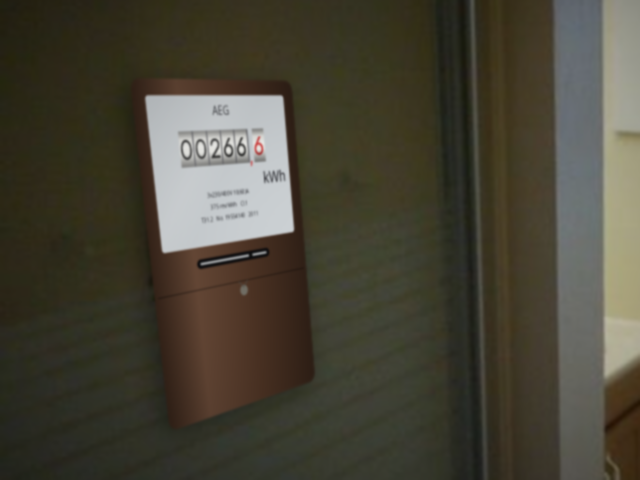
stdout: 266.6 kWh
